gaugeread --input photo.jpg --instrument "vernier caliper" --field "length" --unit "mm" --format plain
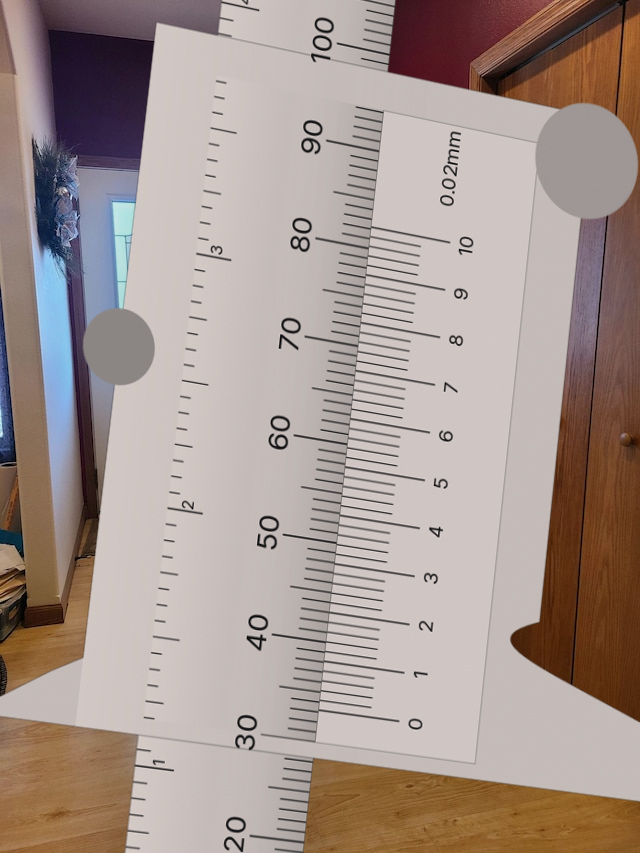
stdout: 33.2 mm
